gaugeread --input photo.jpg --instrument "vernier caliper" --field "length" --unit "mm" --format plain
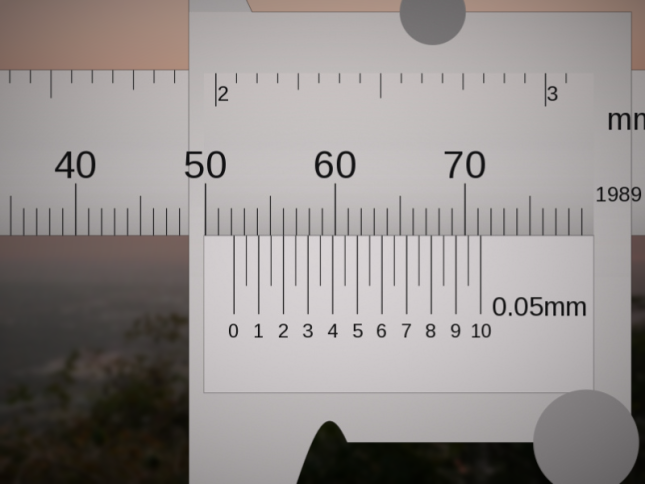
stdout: 52.2 mm
